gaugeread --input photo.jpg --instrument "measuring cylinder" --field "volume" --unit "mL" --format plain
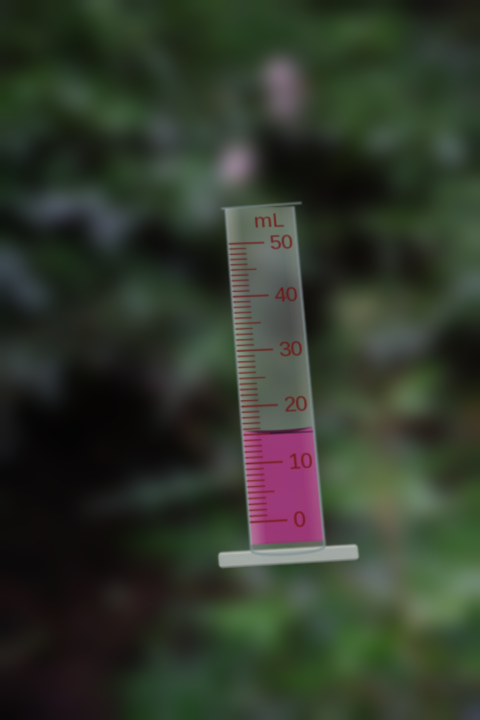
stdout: 15 mL
